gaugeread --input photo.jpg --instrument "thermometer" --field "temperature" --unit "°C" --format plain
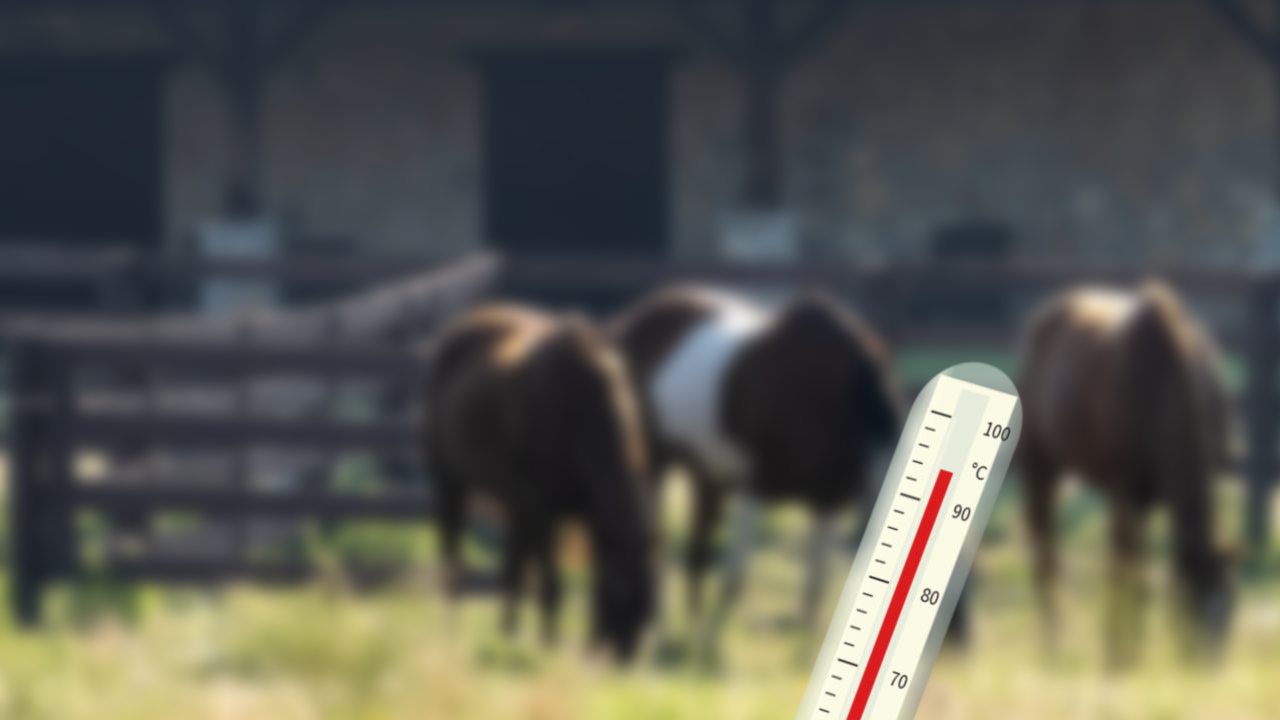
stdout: 94 °C
